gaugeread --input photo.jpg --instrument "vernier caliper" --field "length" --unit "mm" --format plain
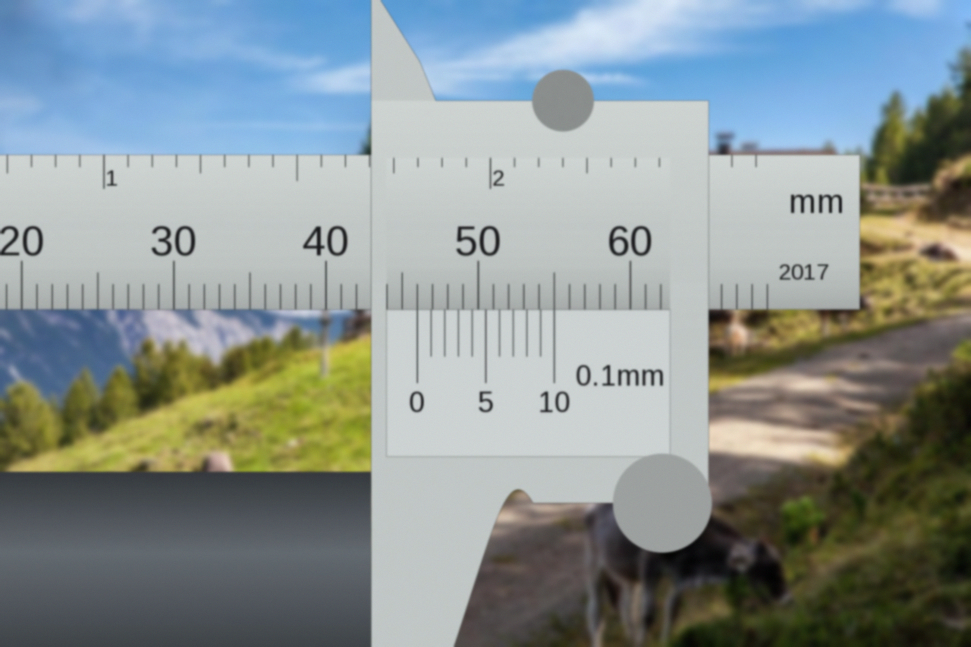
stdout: 46.0 mm
